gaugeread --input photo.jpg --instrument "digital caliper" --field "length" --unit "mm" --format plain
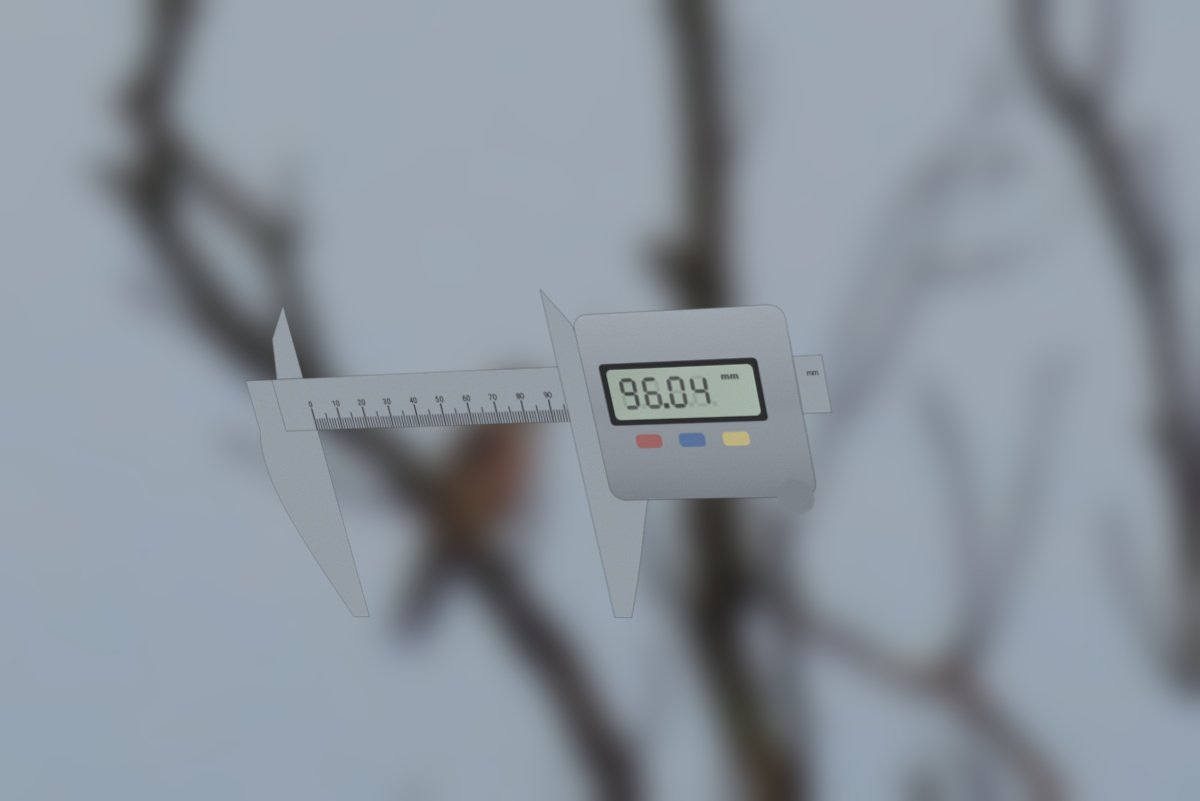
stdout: 96.04 mm
